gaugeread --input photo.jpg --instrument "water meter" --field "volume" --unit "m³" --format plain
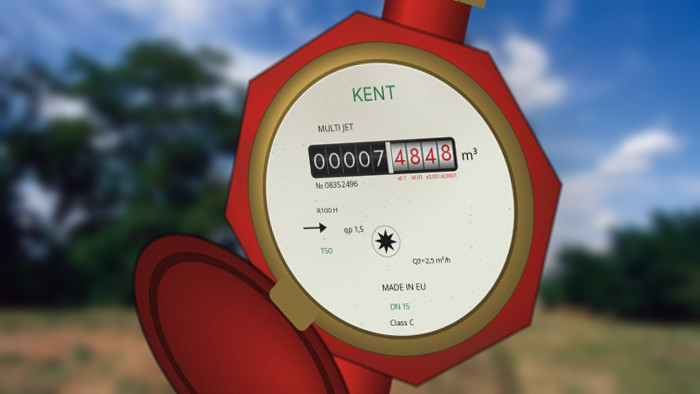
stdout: 7.4848 m³
